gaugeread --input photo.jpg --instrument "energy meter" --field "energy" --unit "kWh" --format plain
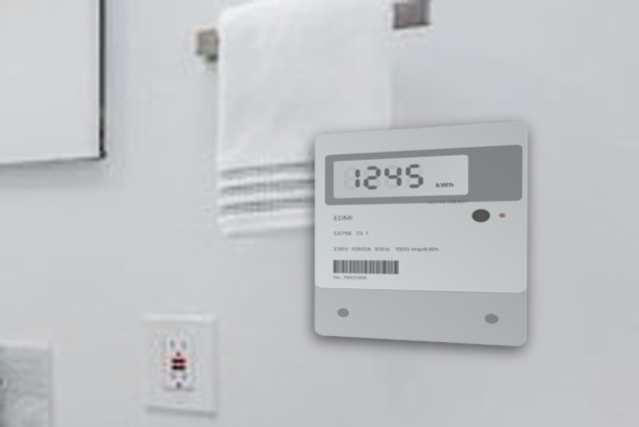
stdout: 1245 kWh
